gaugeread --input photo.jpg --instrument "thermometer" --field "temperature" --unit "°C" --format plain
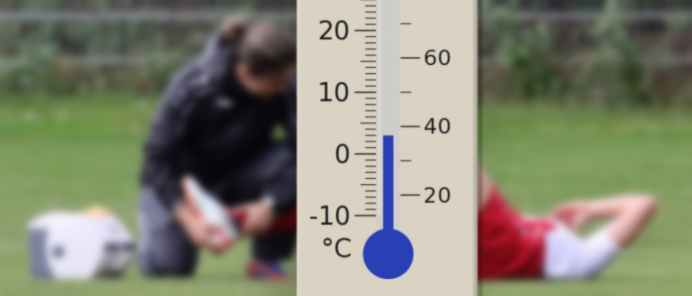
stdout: 3 °C
